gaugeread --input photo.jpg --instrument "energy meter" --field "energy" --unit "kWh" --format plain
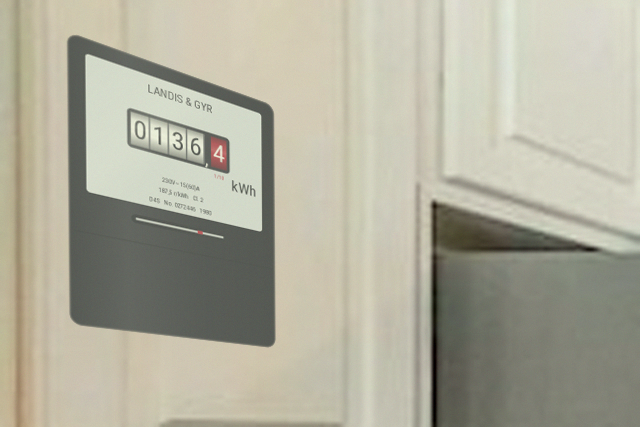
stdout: 136.4 kWh
